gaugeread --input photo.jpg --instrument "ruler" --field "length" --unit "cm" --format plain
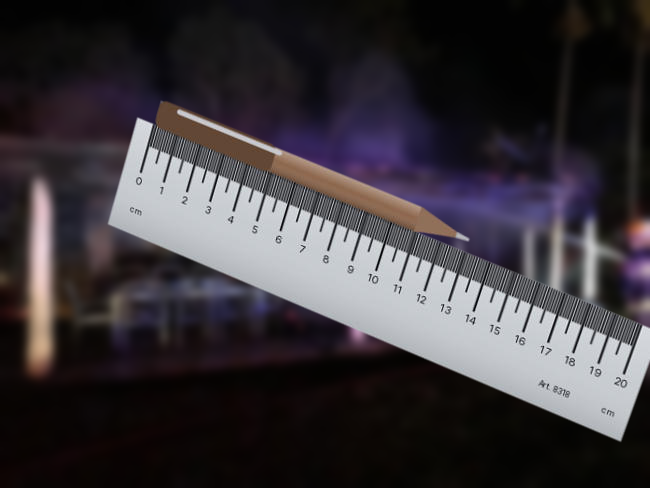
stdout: 13 cm
